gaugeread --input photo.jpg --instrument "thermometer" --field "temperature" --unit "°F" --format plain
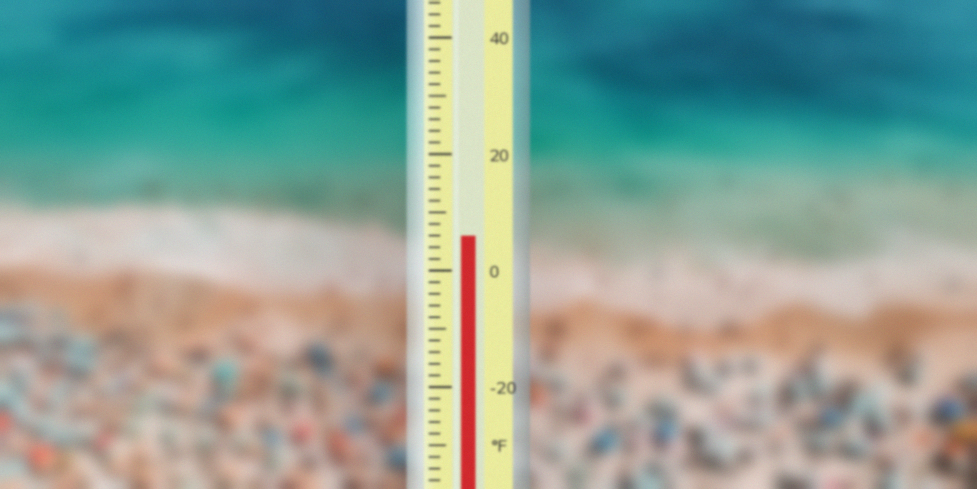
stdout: 6 °F
